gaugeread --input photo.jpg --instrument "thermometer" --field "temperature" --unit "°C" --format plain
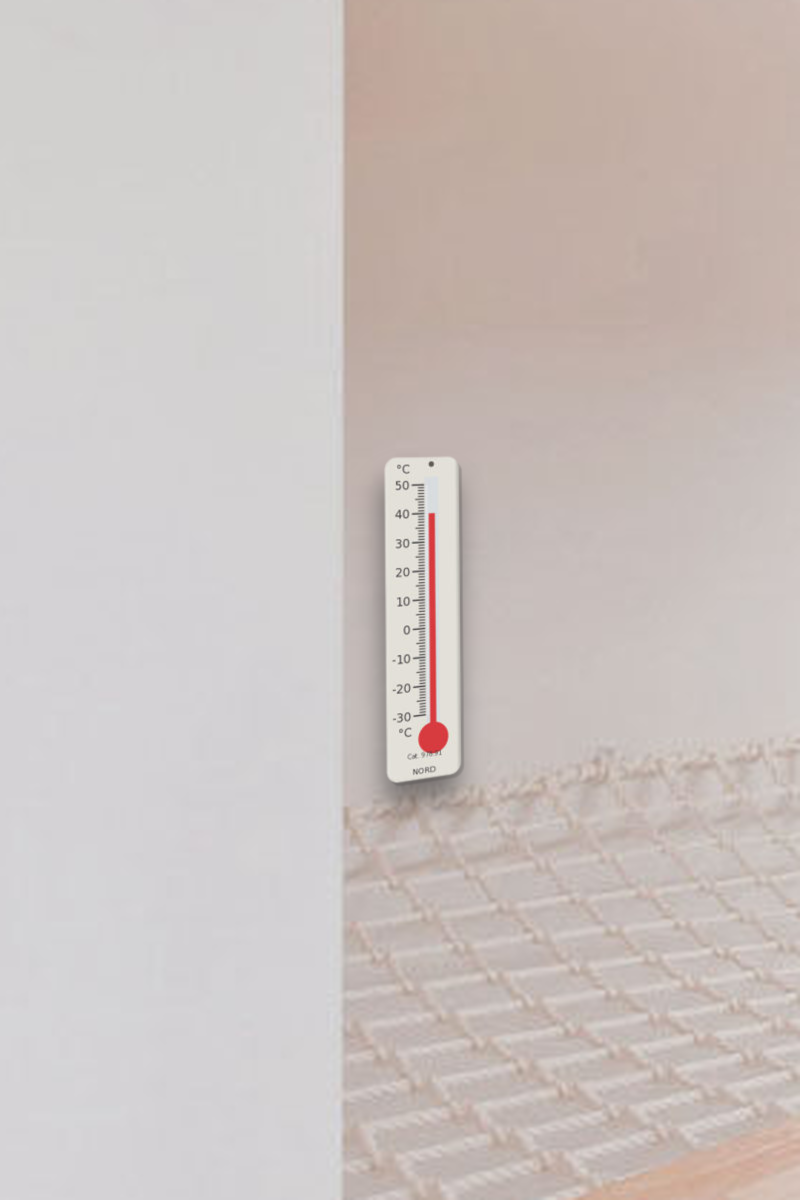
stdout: 40 °C
